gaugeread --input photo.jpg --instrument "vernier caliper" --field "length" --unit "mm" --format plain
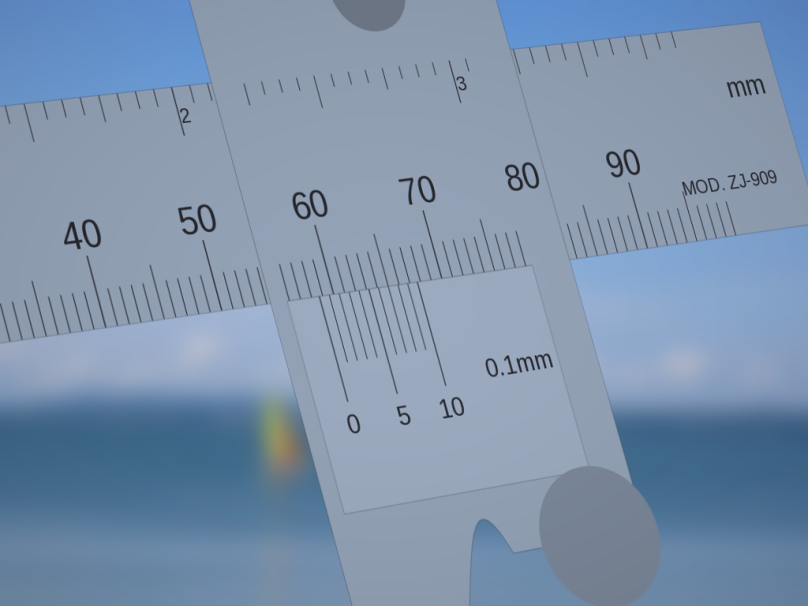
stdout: 58.7 mm
